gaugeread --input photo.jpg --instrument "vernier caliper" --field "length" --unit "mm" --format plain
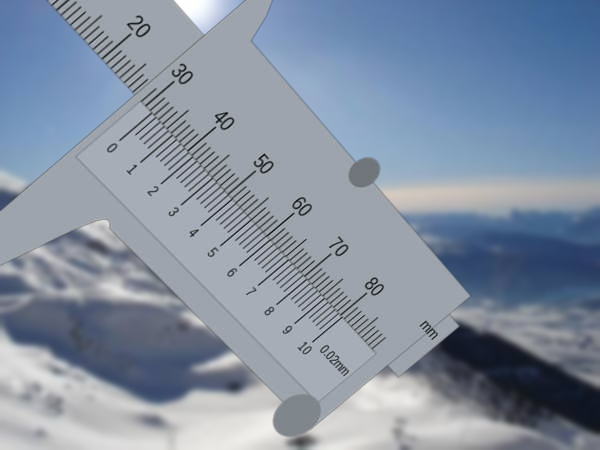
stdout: 31.5 mm
